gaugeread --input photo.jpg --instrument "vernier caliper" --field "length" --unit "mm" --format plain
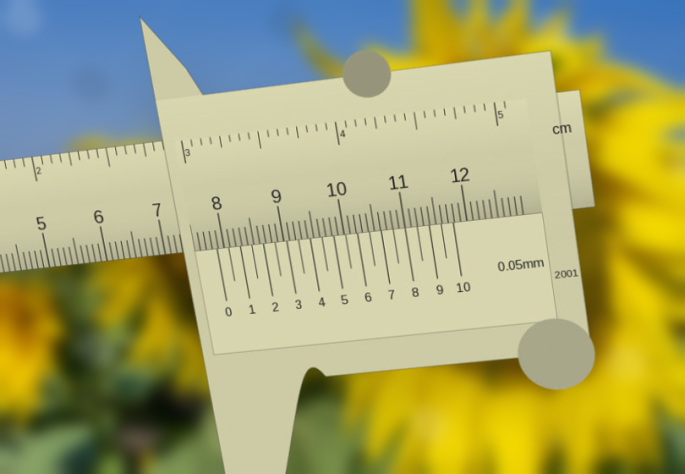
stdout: 78.8 mm
